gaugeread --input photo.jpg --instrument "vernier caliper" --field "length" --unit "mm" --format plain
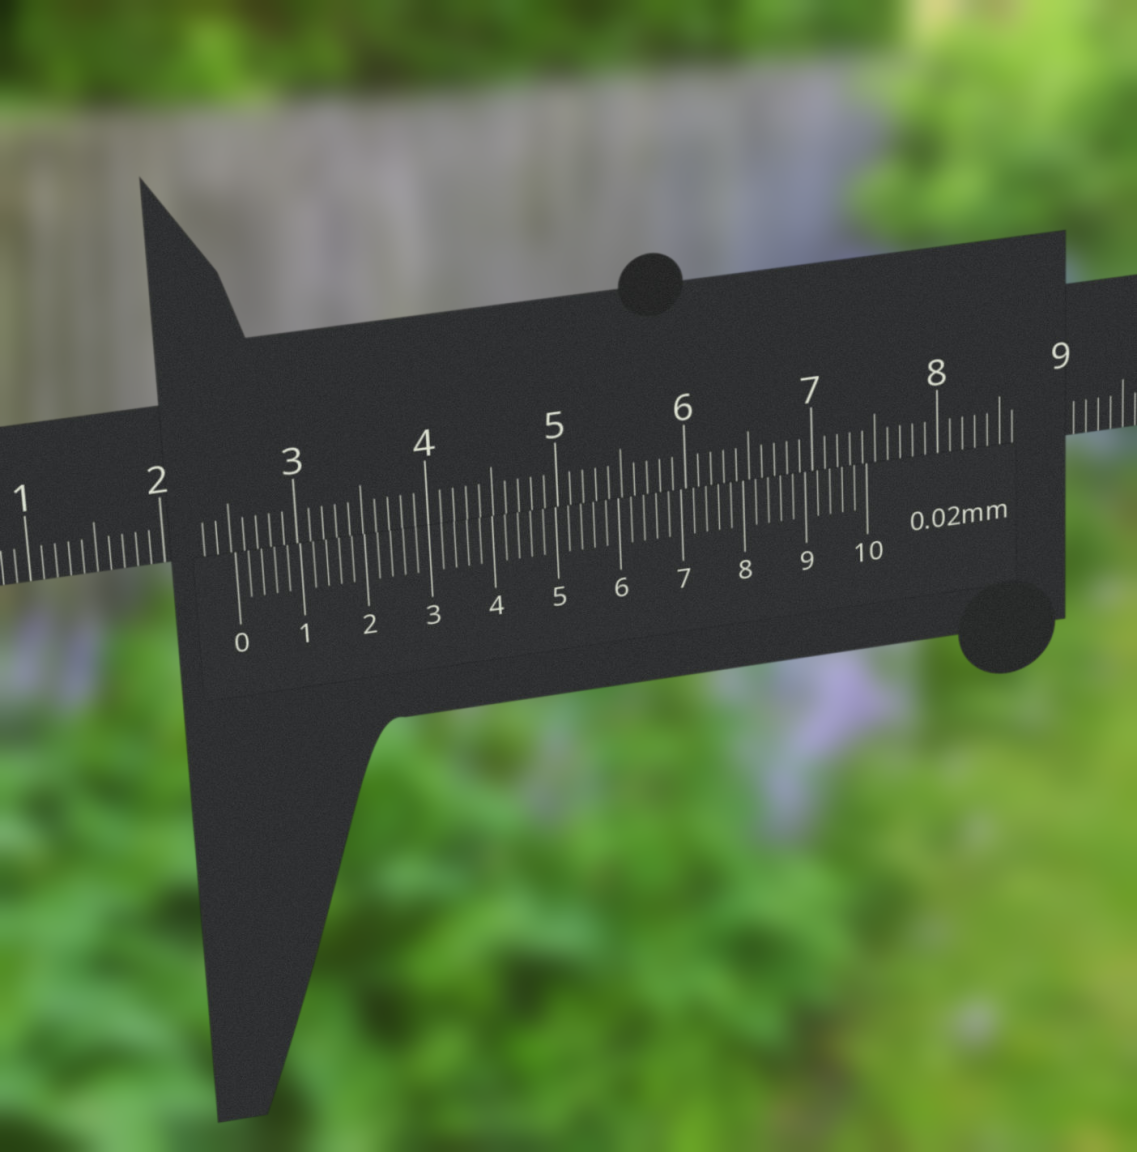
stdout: 25.3 mm
